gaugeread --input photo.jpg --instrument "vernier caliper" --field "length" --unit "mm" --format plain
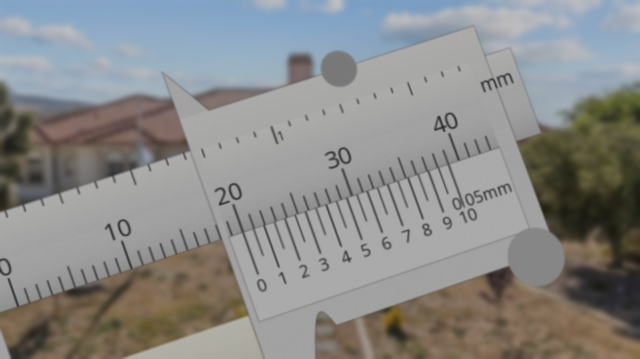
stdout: 20.0 mm
